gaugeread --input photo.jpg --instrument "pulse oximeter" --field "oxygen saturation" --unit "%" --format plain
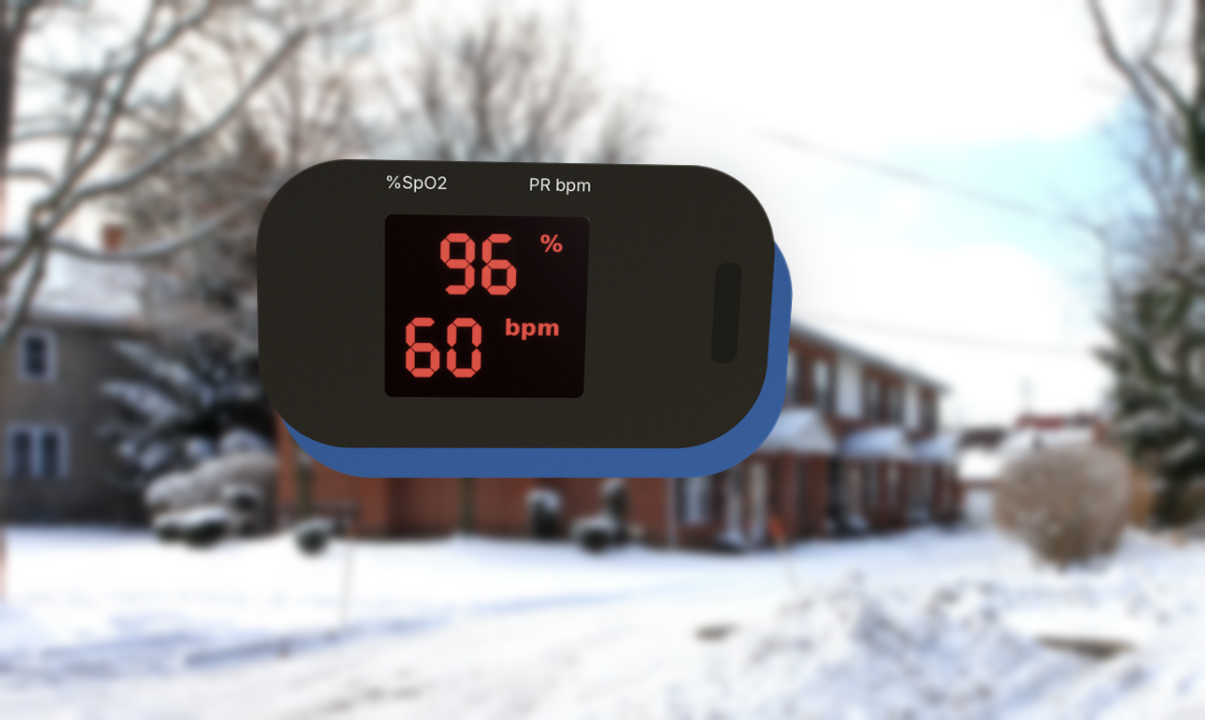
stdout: 96 %
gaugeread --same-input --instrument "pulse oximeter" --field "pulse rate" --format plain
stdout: 60 bpm
